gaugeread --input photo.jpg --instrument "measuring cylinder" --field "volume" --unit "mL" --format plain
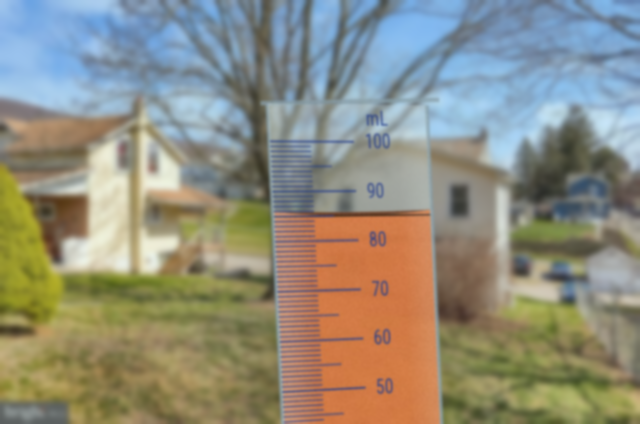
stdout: 85 mL
